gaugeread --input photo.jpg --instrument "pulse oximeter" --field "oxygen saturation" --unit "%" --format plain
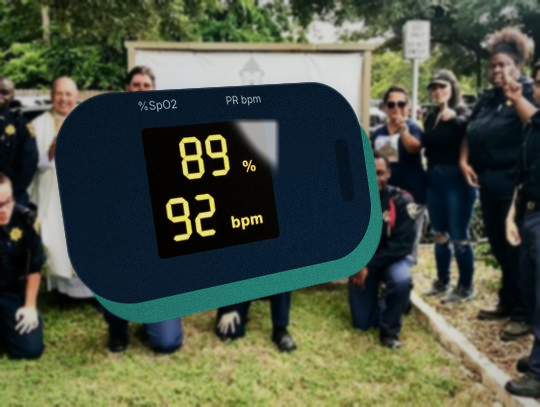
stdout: 89 %
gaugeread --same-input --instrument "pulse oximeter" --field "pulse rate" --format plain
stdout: 92 bpm
